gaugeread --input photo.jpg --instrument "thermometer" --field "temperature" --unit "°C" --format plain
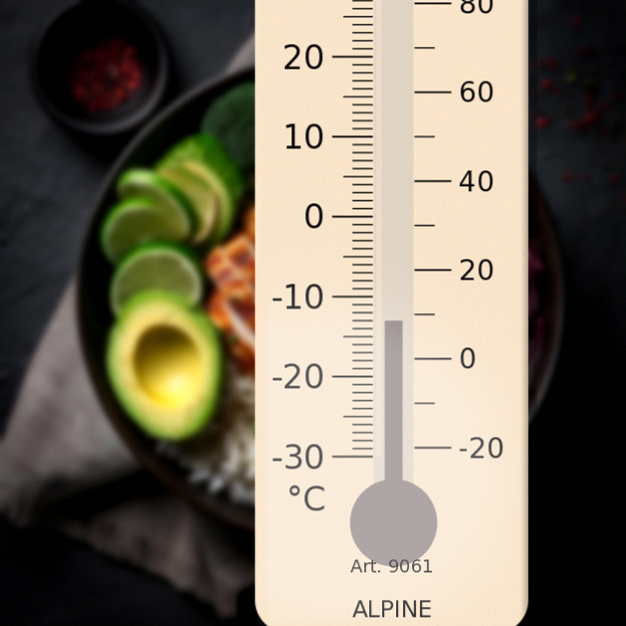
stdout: -13 °C
